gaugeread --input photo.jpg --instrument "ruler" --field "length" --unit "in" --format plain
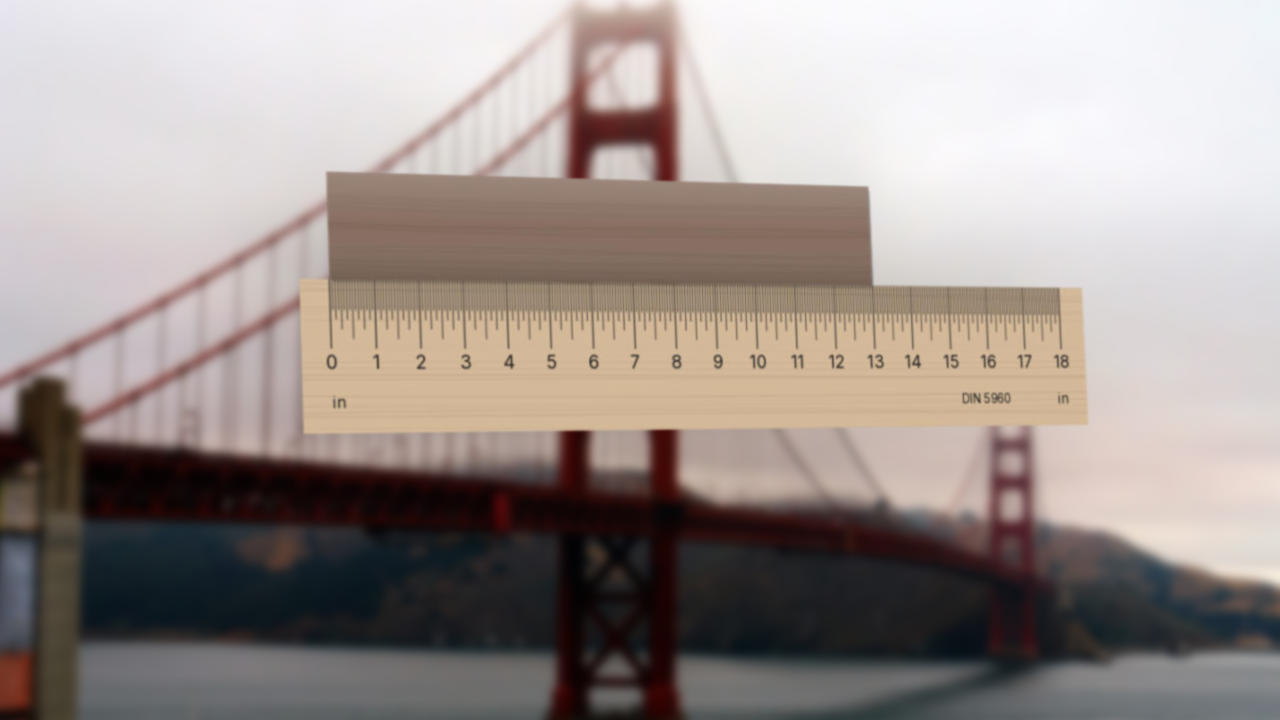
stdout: 13 in
